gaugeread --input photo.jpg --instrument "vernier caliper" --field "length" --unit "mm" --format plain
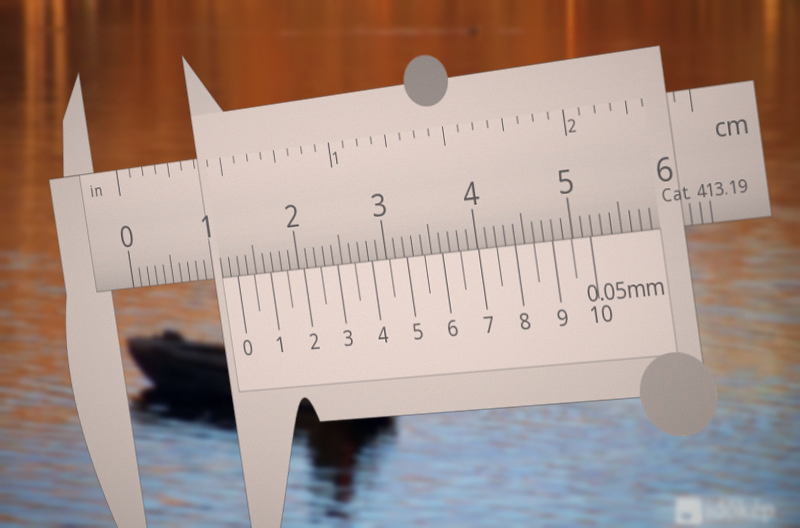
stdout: 12.8 mm
